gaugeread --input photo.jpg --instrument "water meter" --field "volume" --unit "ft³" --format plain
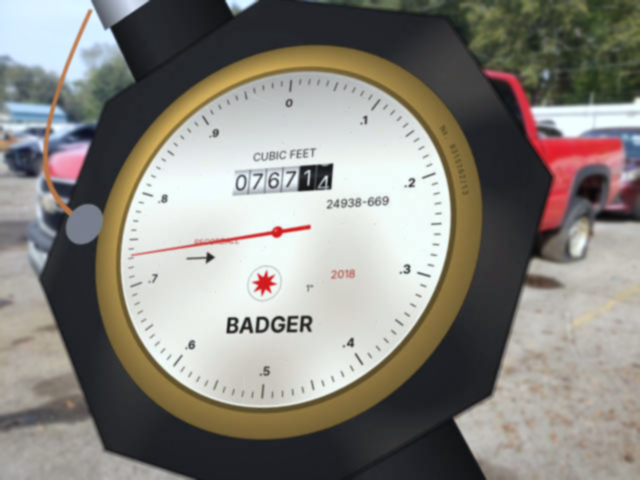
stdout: 76713.73 ft³
